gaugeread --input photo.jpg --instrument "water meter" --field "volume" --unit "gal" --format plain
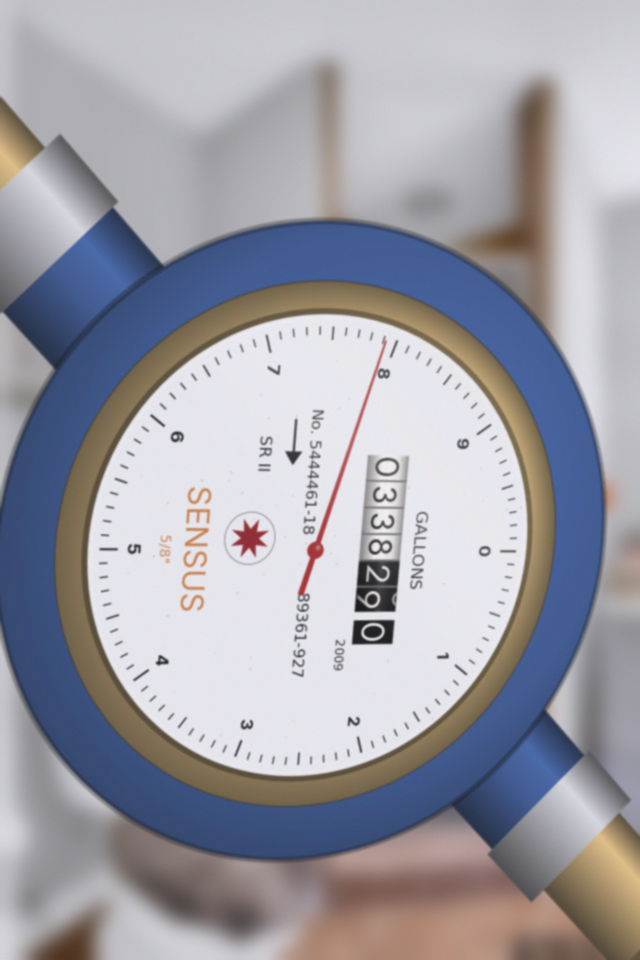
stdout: 338287.9 gal
